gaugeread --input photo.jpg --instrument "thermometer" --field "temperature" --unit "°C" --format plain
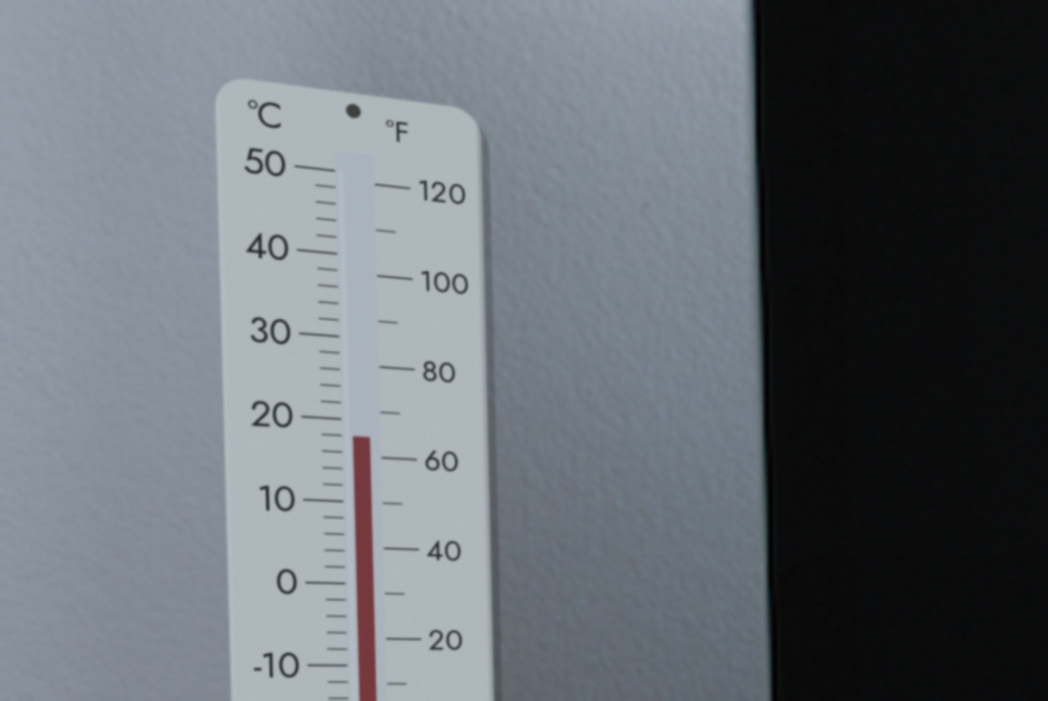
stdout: 18 °C
